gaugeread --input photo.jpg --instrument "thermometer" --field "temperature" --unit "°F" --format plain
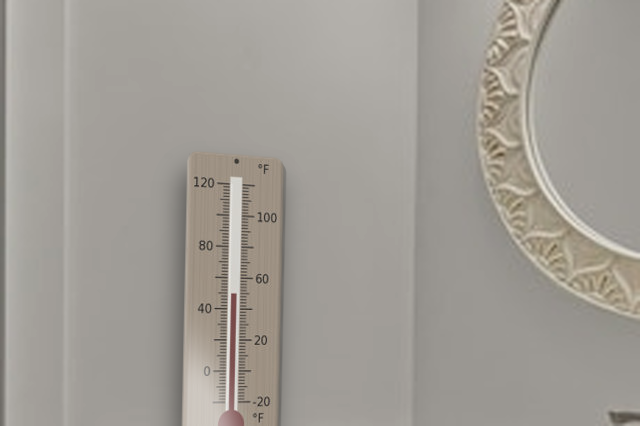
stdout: 50 °F
